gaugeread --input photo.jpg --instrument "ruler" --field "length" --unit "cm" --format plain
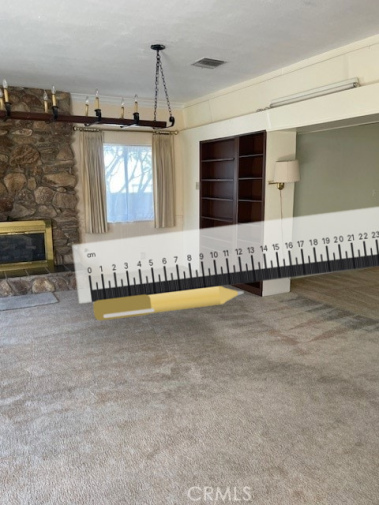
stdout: 12 cm
